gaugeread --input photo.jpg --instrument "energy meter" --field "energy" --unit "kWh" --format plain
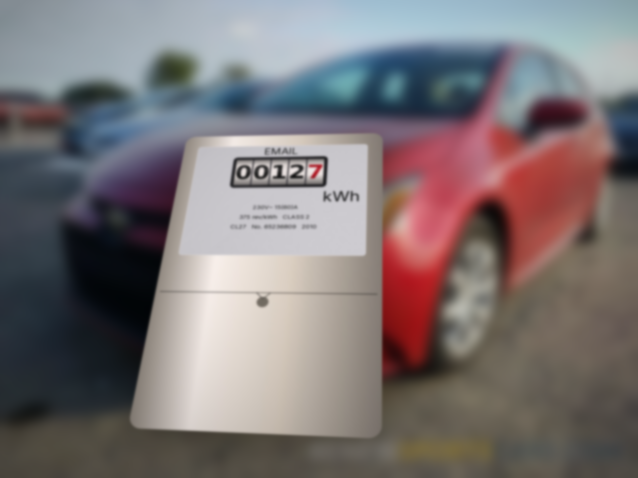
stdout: 12.7 kWh
